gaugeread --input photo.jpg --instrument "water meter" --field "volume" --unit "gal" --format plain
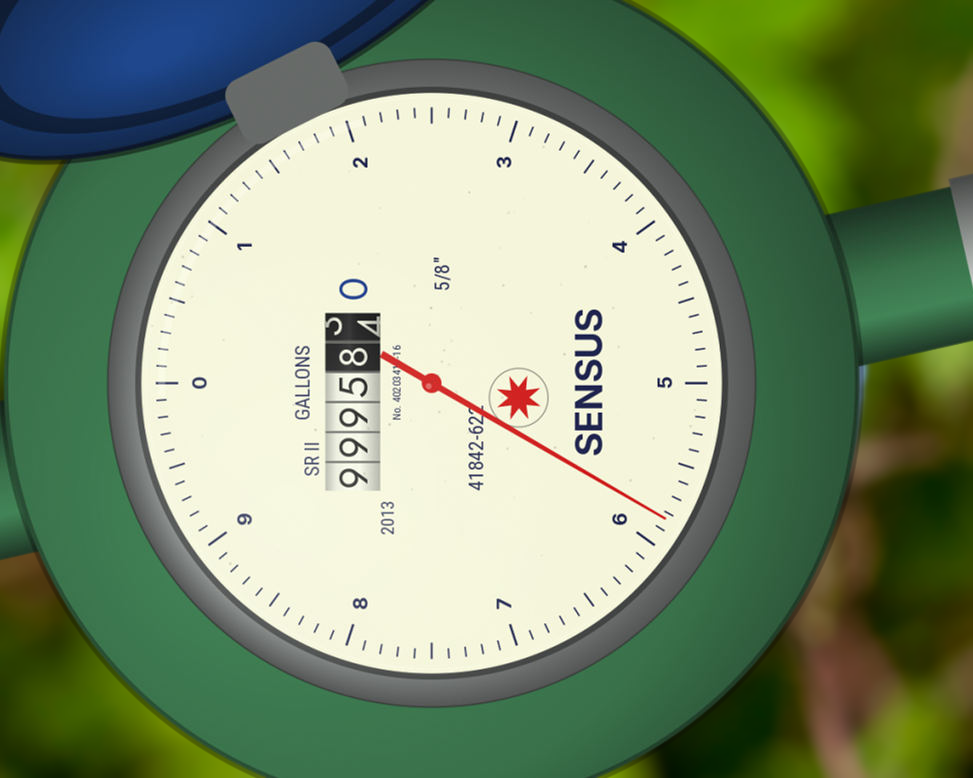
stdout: 9995835.8 gal
